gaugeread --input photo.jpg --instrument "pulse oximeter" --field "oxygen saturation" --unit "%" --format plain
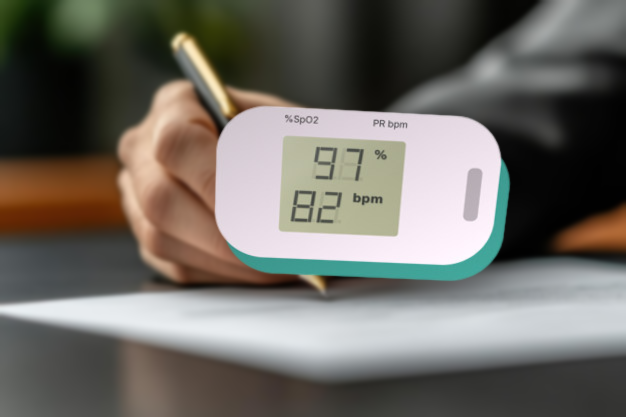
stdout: 97 %
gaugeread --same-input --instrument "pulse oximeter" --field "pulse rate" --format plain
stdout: 82 bpm
